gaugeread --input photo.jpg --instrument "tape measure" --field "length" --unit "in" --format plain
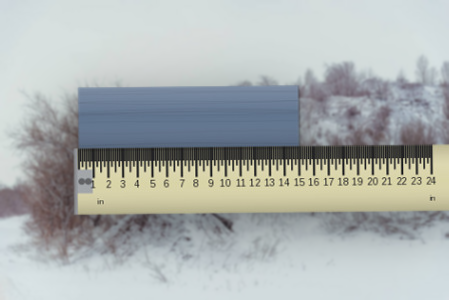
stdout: 15 in
